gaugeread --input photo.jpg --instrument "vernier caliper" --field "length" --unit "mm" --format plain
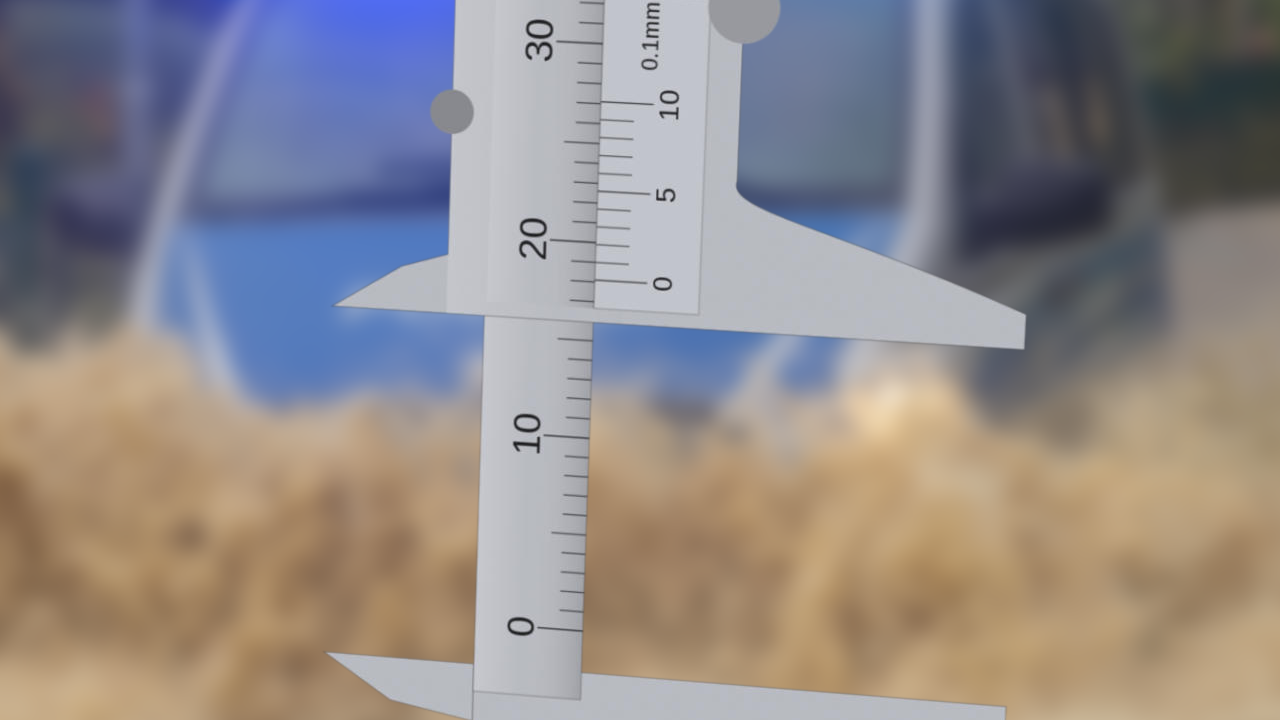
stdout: 18.1 mm
